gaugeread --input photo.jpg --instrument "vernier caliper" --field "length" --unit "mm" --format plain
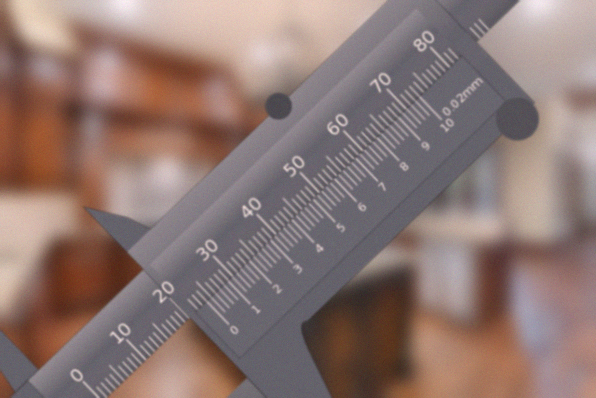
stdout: 24.0 mm
